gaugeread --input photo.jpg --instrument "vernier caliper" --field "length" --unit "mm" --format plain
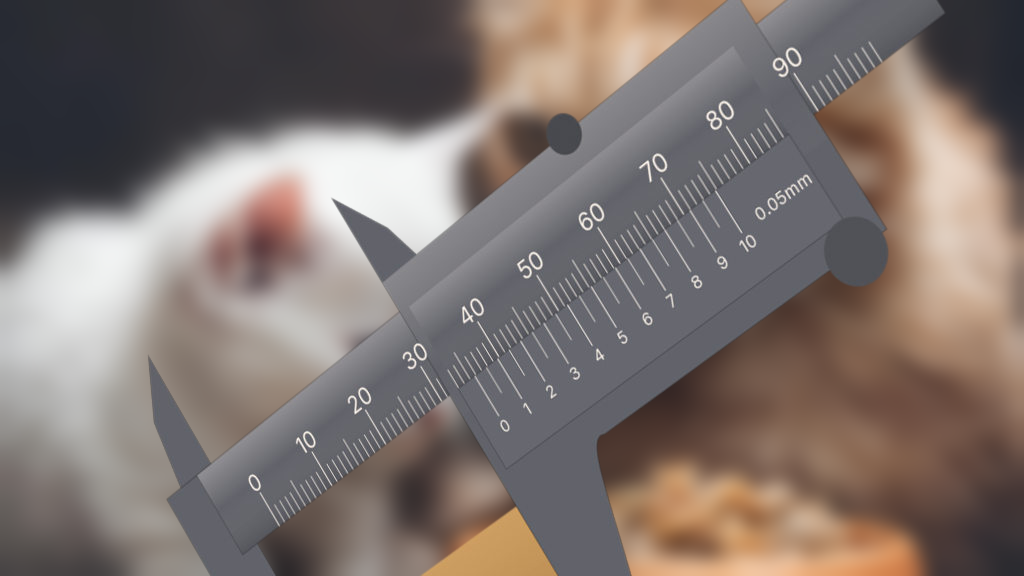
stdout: 35.8 mm
